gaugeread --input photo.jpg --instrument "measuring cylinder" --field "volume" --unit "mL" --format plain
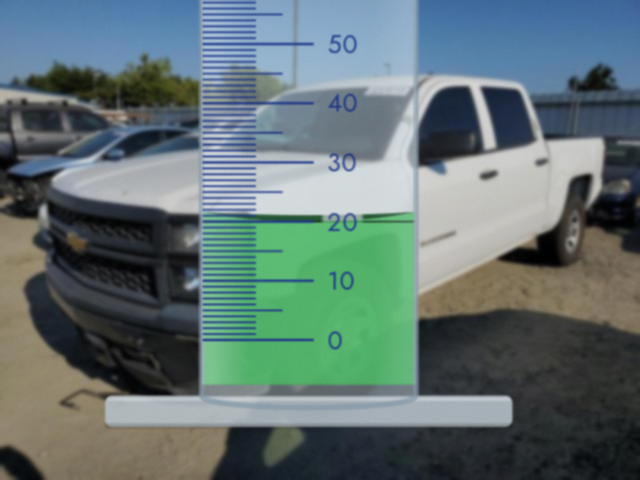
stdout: 20 mL
